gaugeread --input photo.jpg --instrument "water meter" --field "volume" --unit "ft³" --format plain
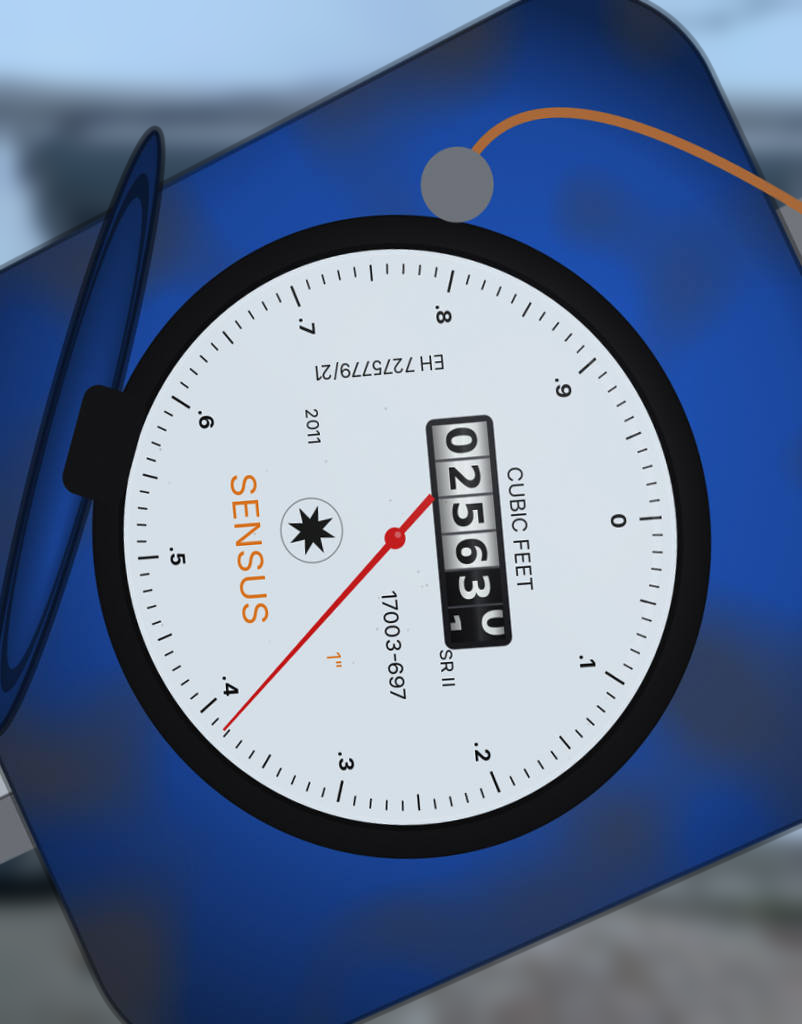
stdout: 25630.38 ft³
